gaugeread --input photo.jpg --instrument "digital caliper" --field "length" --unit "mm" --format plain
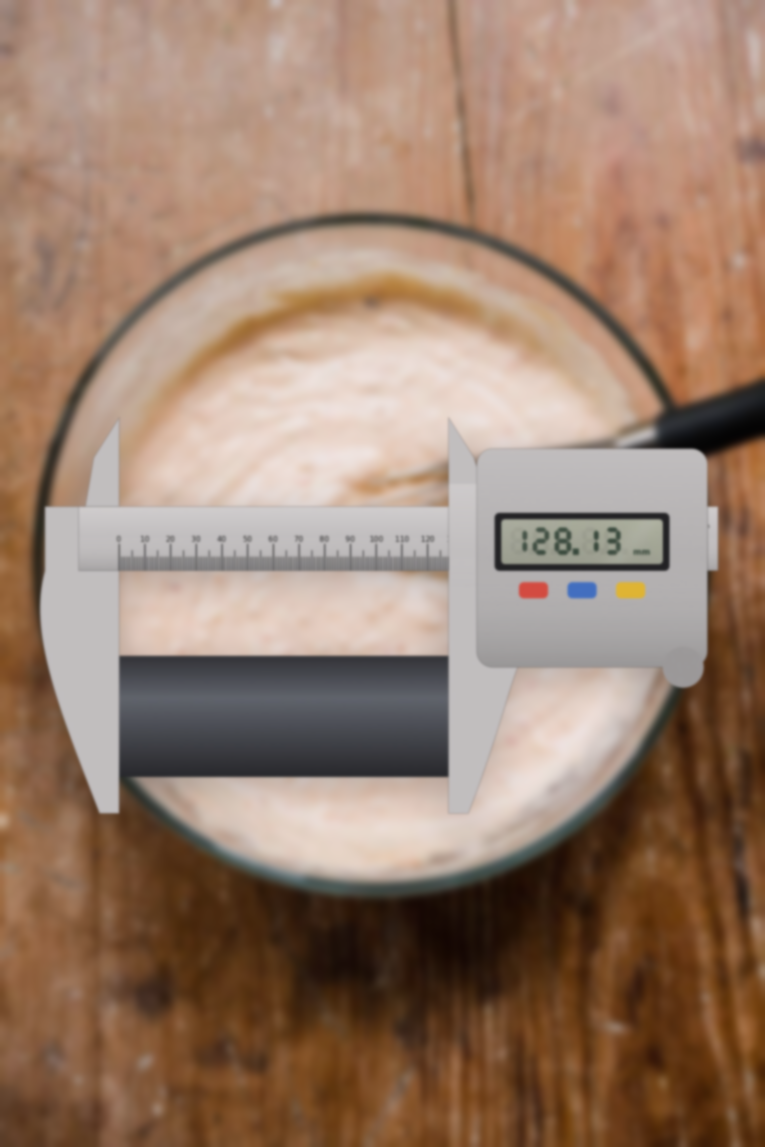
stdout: 128.13 mm
